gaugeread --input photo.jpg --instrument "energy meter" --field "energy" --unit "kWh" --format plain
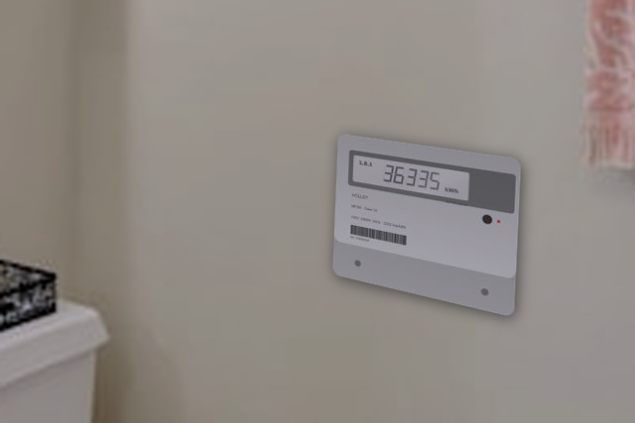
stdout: 36335 kWh
